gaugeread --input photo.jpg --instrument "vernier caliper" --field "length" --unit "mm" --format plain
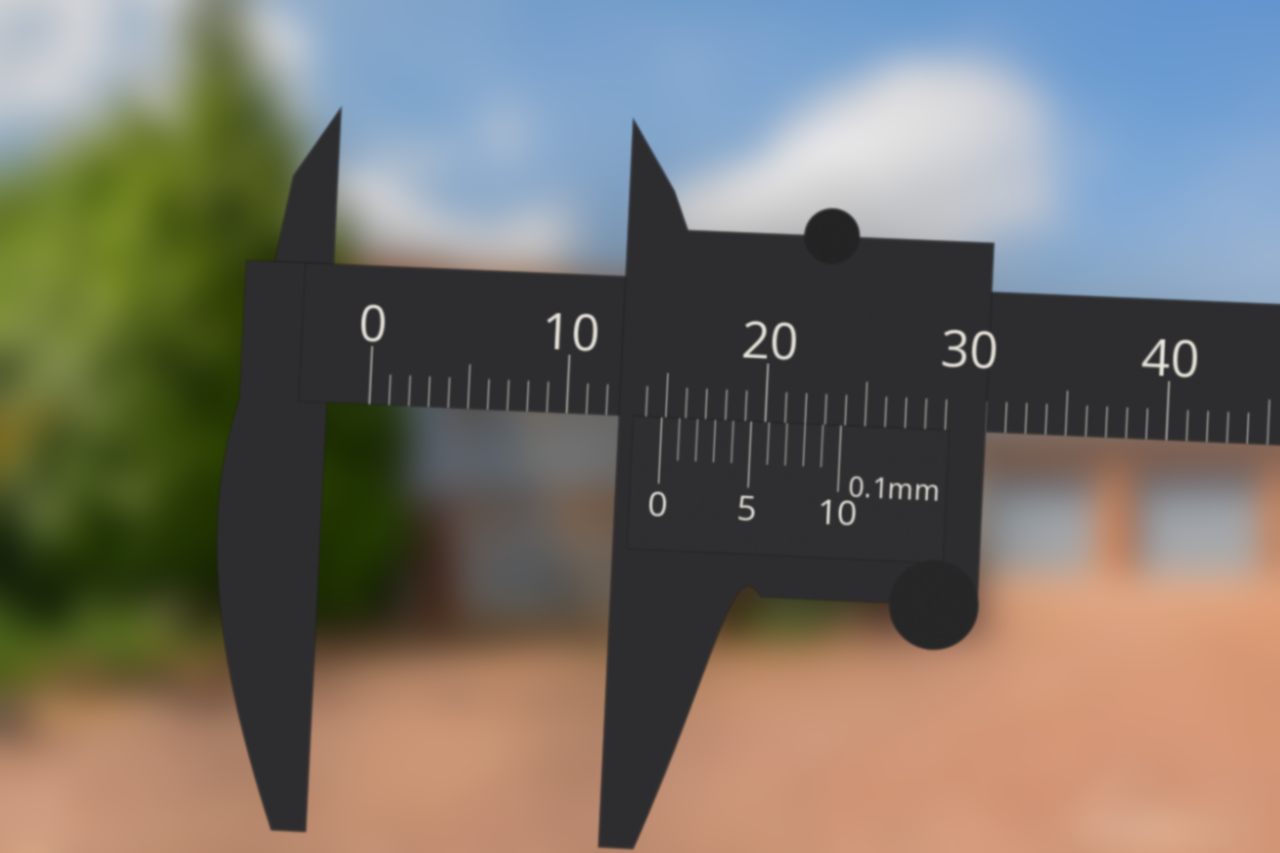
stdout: 14.8 mm
